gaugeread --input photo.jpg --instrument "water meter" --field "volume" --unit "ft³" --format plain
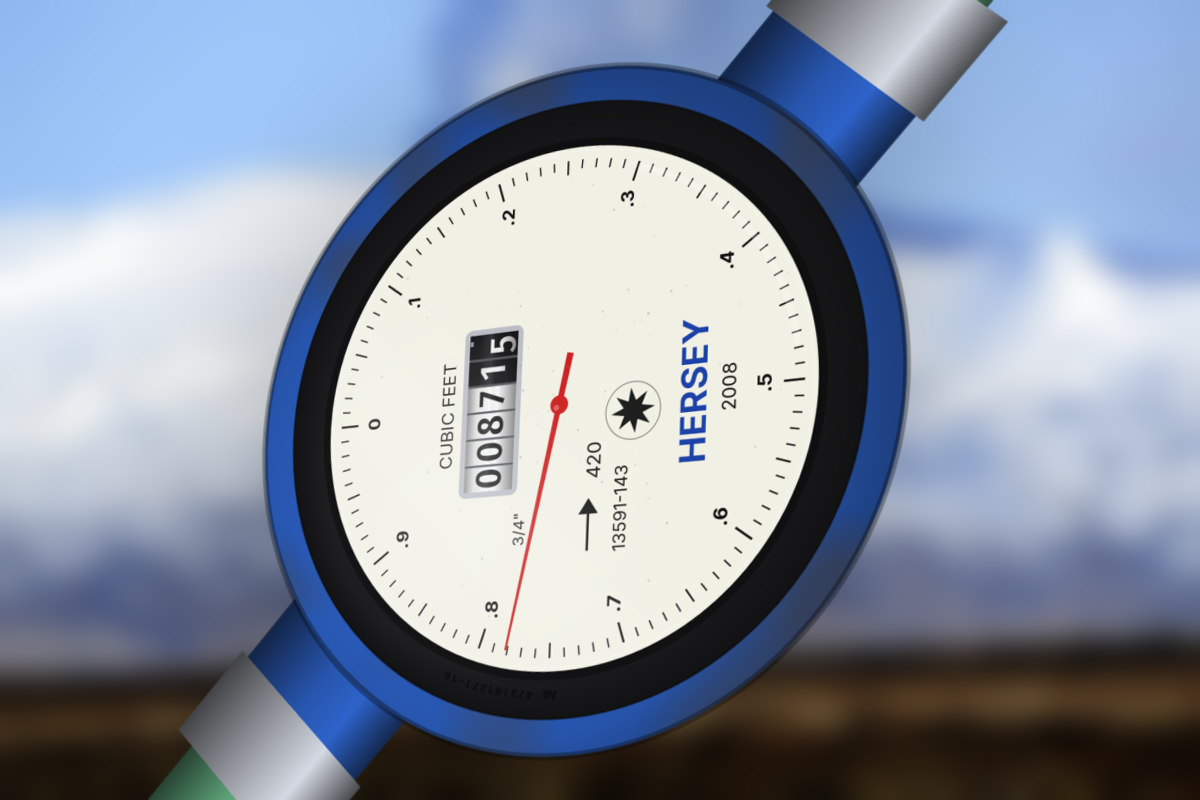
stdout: 8714.78 ft³
